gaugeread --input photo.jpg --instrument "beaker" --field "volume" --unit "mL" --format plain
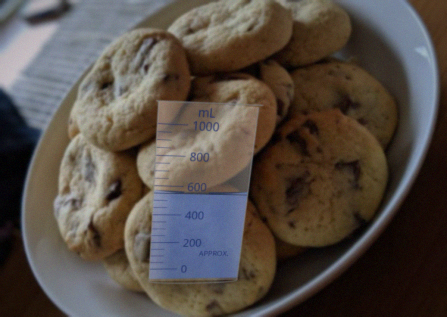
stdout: 550 mL
